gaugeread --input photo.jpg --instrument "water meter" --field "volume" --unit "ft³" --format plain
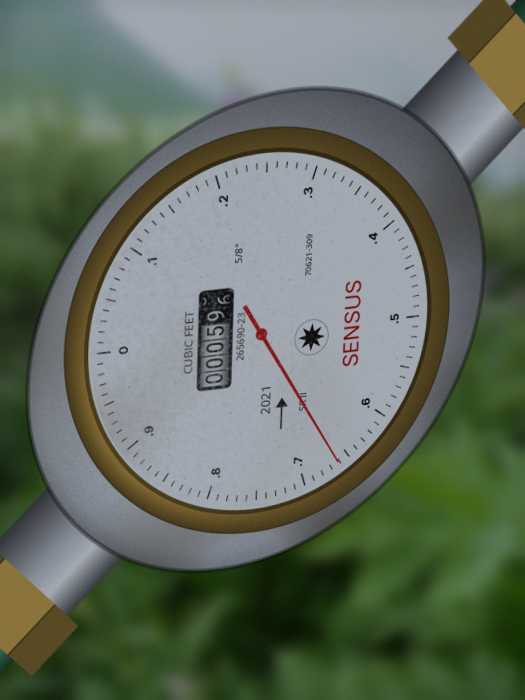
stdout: 595.66 ft³
